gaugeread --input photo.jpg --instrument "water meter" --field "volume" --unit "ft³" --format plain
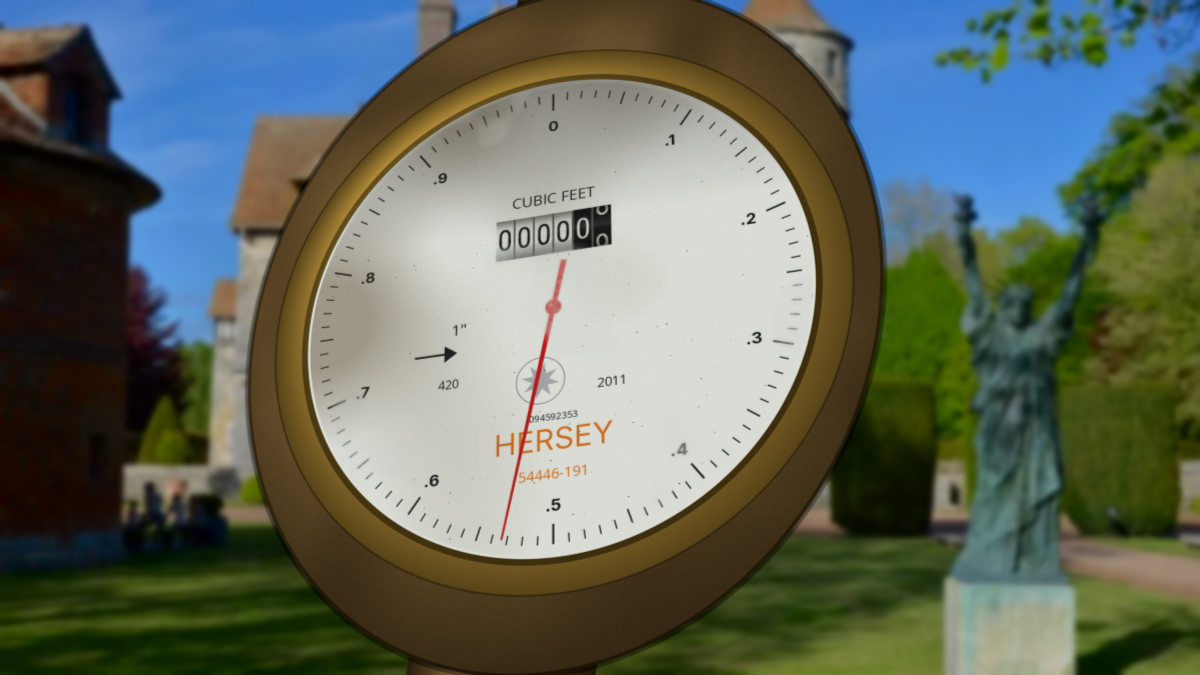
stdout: 8.53 ft³
